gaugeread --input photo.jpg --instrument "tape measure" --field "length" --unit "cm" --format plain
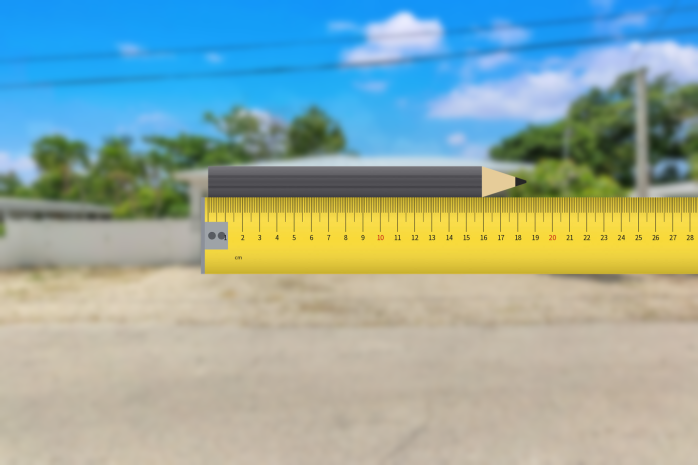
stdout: 18.5 cm
